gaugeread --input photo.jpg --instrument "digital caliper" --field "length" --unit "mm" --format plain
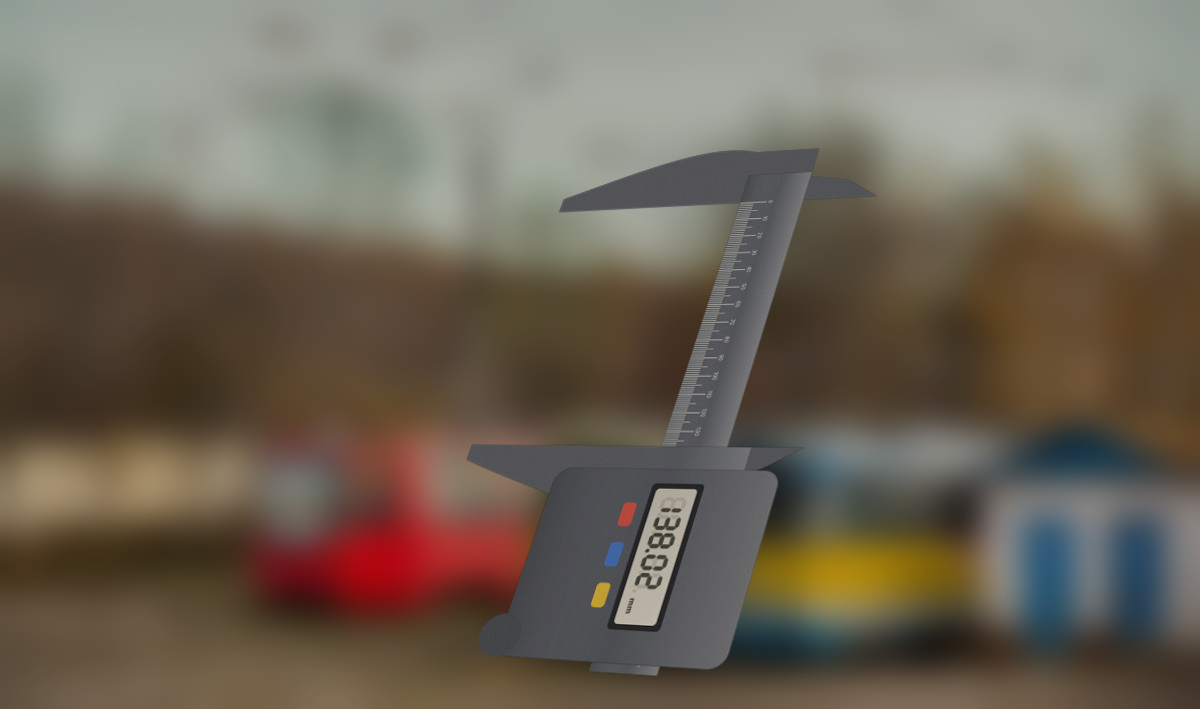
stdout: 138.02 mm
